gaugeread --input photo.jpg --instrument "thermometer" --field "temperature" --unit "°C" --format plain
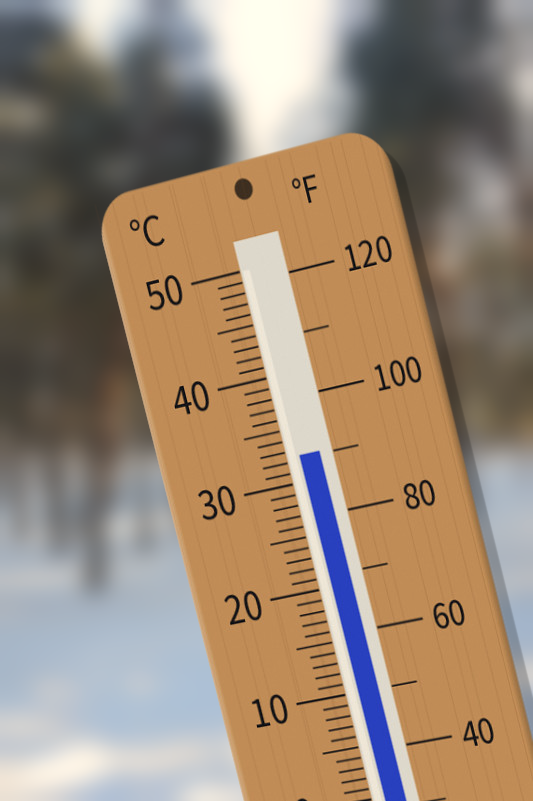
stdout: 32.5 °C
